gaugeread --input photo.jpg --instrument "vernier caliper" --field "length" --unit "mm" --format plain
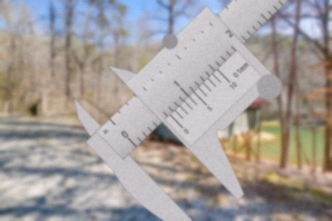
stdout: 6.4 mm
